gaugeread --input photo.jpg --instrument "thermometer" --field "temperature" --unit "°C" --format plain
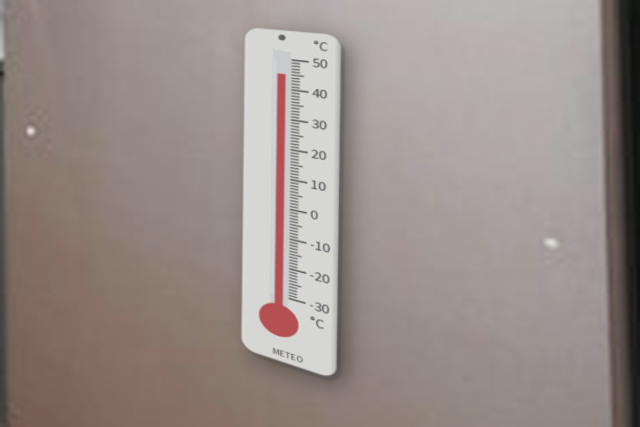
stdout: 45 °C
